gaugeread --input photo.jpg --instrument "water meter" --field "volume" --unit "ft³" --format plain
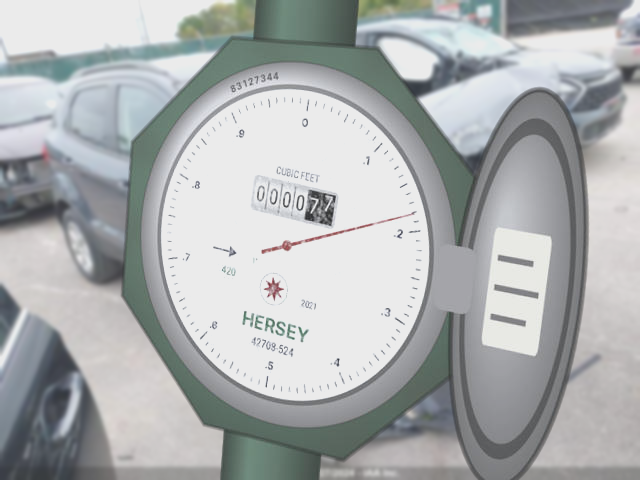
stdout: 77.18 ft³
